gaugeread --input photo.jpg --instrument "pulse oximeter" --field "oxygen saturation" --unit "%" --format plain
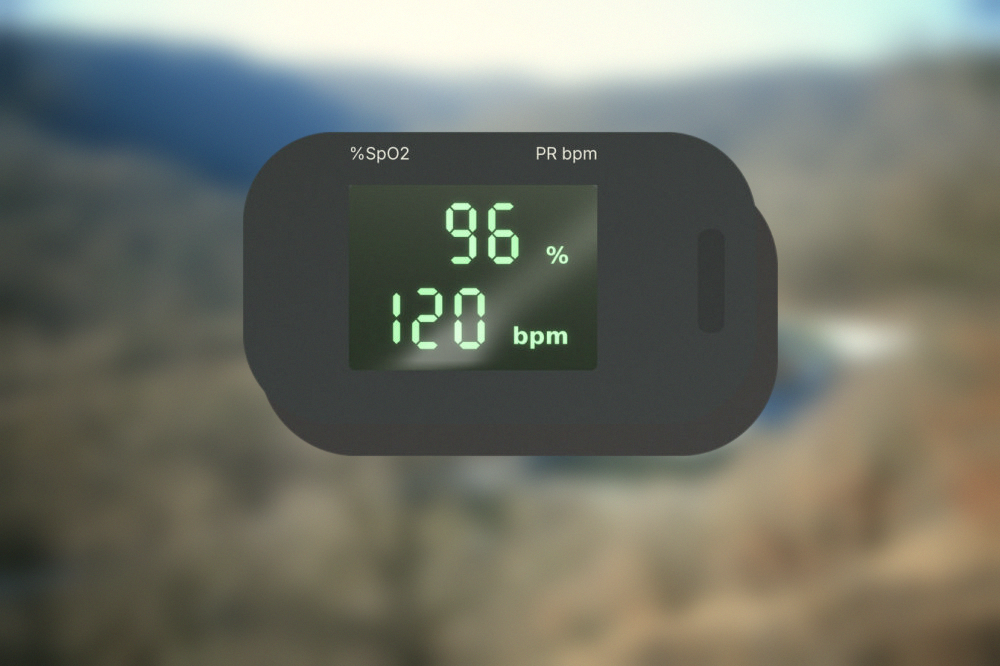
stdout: 96 %
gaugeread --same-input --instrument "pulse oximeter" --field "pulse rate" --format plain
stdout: 120 bpm
